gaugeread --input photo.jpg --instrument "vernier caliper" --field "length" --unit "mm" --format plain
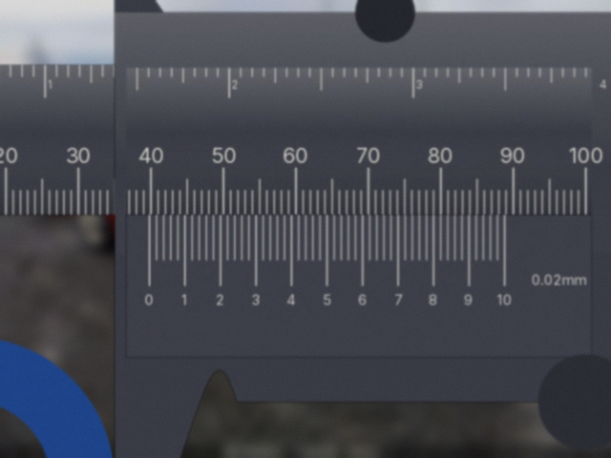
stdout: 39.8 mm
